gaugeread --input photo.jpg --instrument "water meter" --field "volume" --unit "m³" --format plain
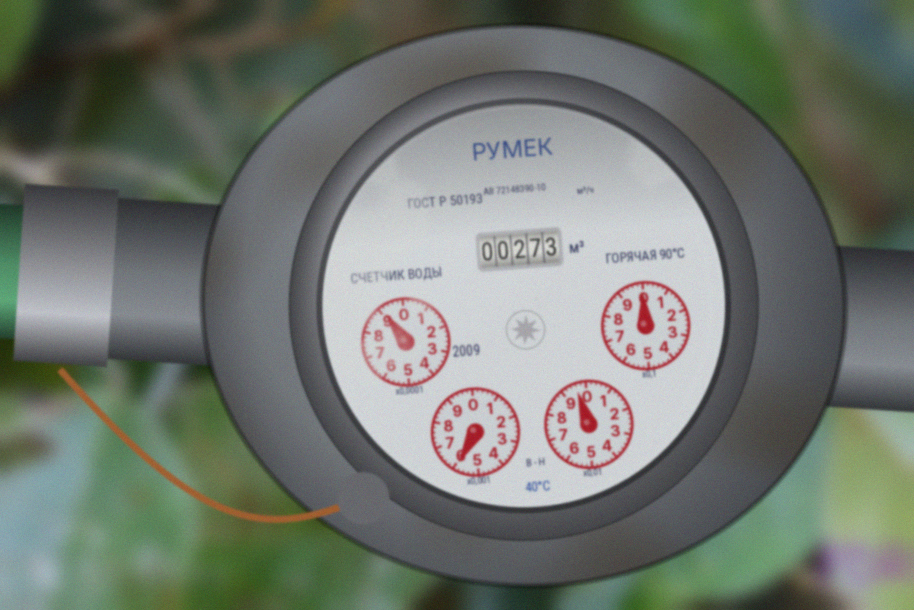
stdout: 272.9959 m³
